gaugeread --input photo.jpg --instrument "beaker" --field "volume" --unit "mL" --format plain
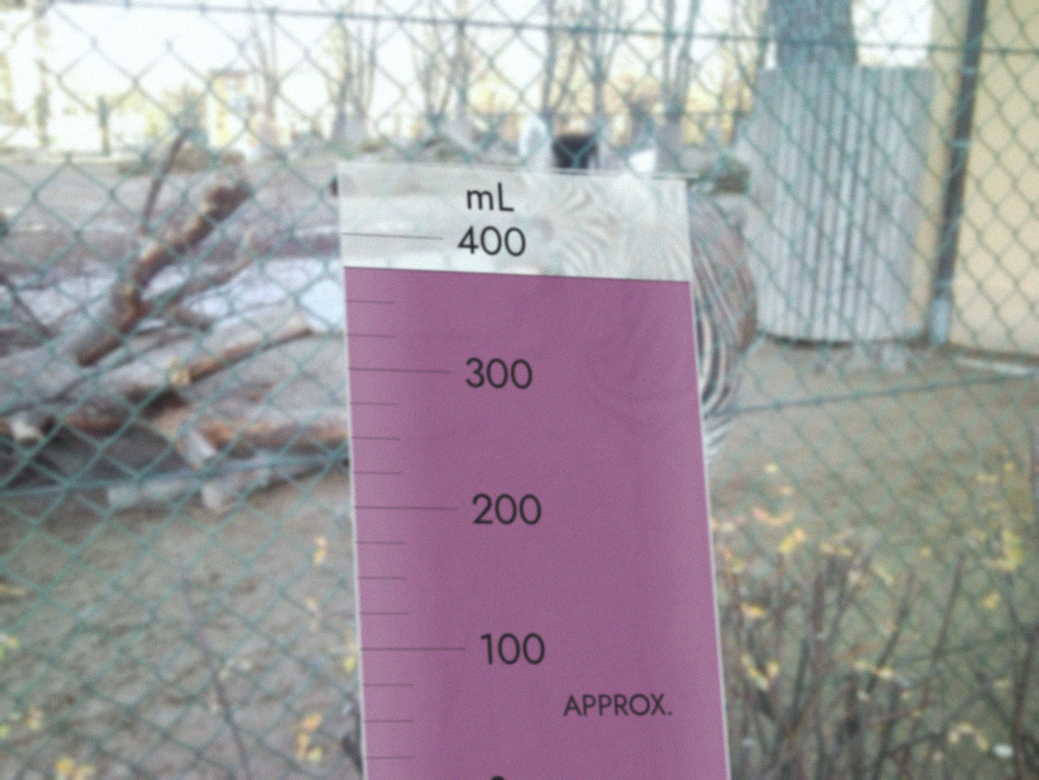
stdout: 375 mL
